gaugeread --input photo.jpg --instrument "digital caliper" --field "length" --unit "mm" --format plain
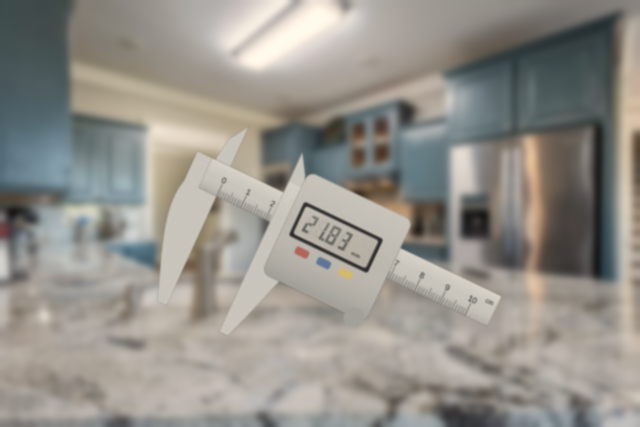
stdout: 21.83 mm
